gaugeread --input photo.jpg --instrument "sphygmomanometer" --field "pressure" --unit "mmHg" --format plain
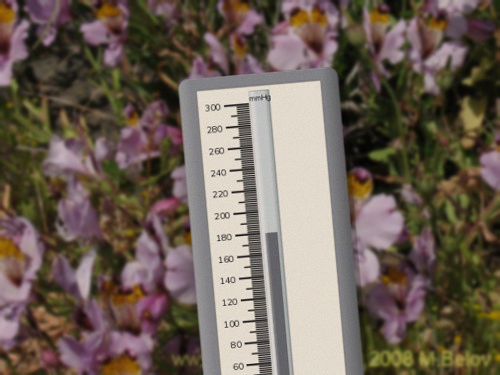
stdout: 180 mmHg
